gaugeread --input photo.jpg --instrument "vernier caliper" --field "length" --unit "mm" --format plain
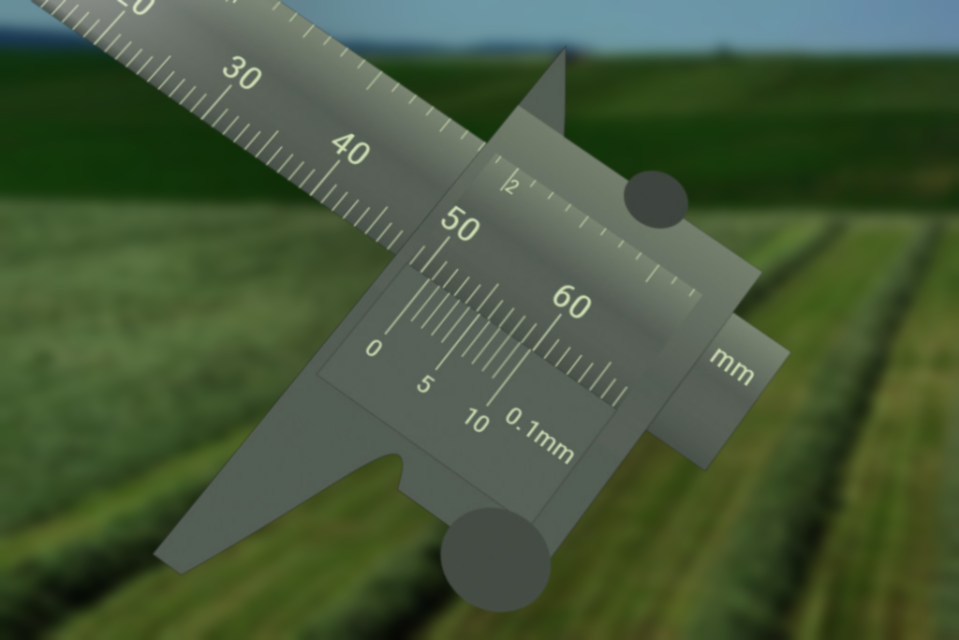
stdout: 50.8 mm
